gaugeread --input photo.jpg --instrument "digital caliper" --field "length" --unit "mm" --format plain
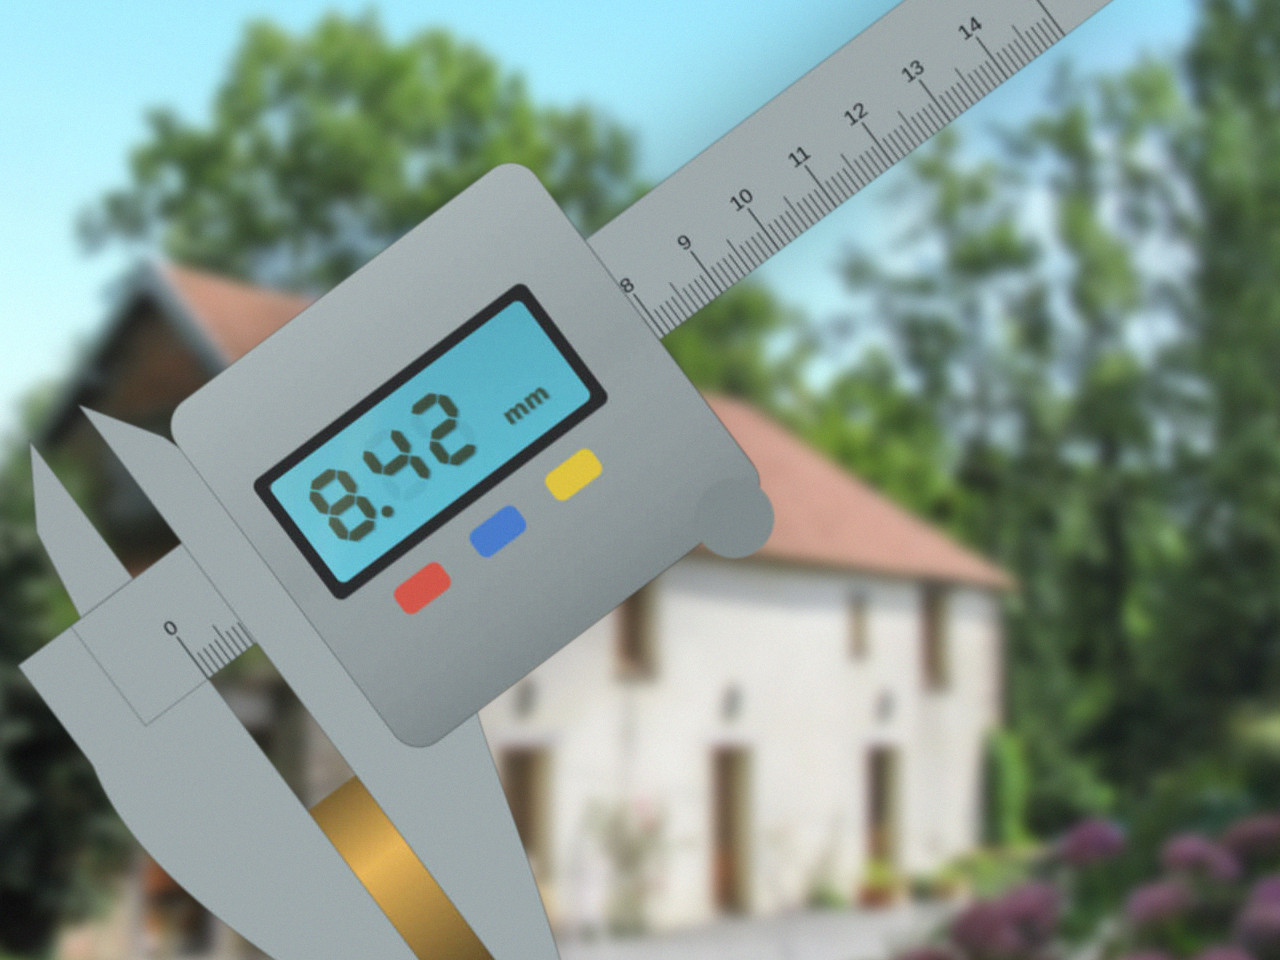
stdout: 8.42 mm
